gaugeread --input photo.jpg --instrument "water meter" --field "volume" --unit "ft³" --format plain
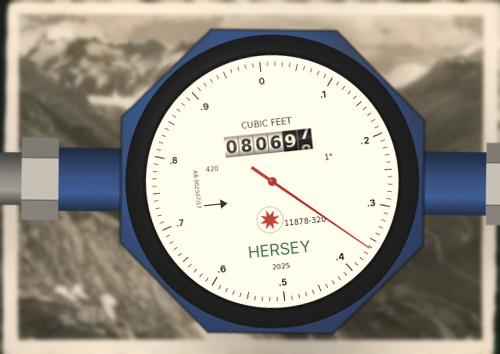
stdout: 80697.36 ft³
